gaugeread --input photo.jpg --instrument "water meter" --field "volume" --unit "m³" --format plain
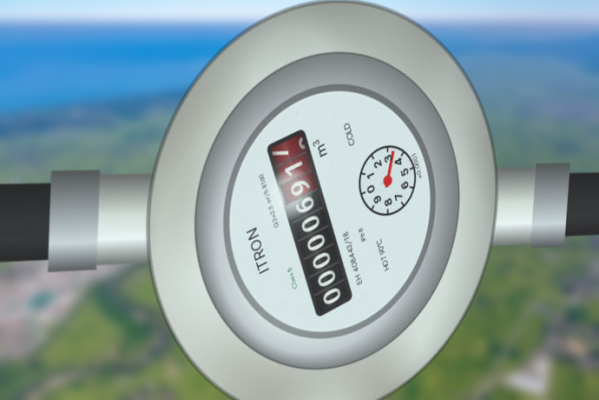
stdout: 6.9173 m³
